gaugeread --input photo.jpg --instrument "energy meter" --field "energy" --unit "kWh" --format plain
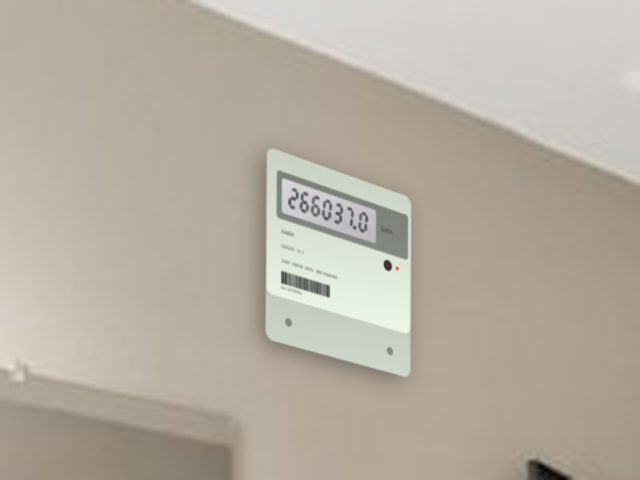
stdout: 266037.0 kWh
